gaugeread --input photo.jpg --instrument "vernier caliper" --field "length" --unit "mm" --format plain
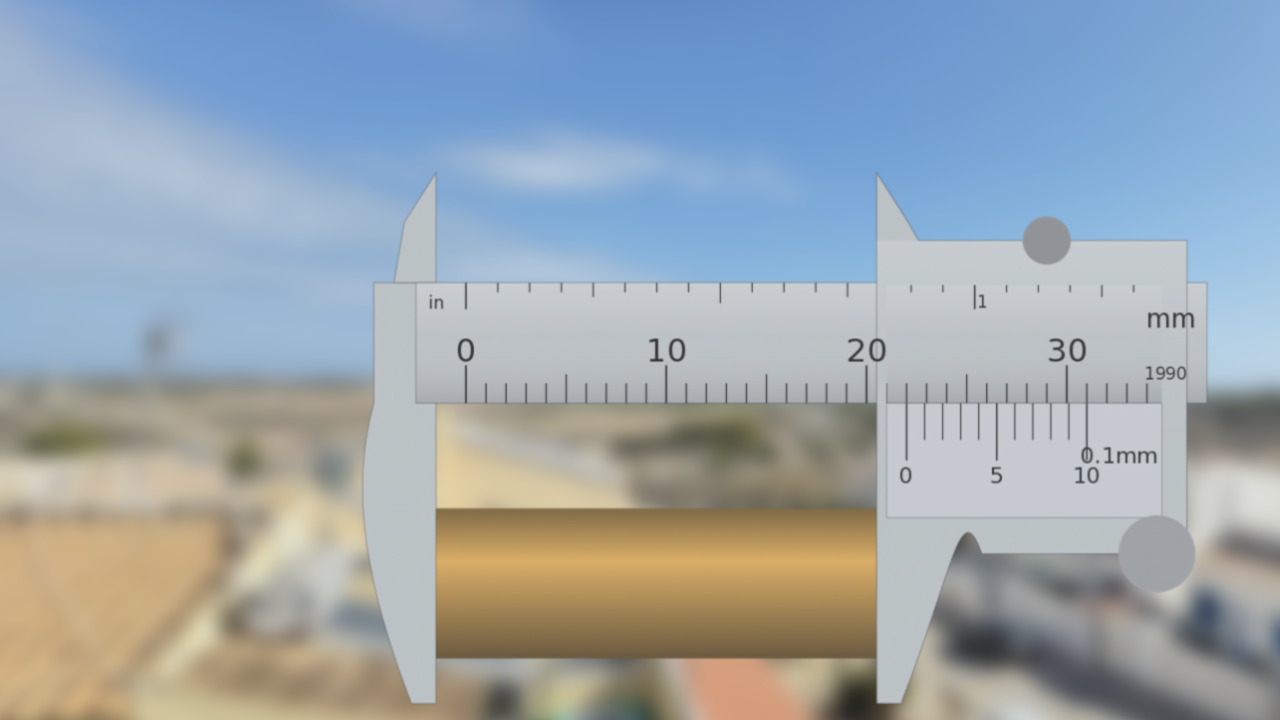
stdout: 22.0 mm
